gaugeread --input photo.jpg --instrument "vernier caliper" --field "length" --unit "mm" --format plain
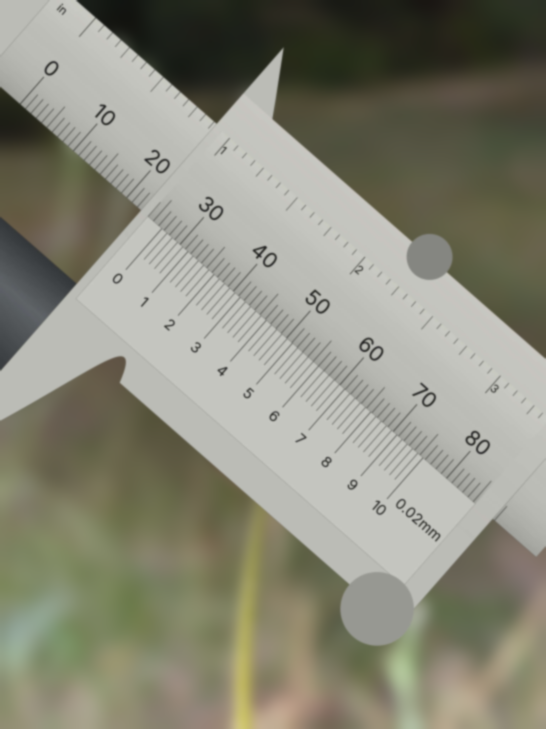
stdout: 26.6 mm
